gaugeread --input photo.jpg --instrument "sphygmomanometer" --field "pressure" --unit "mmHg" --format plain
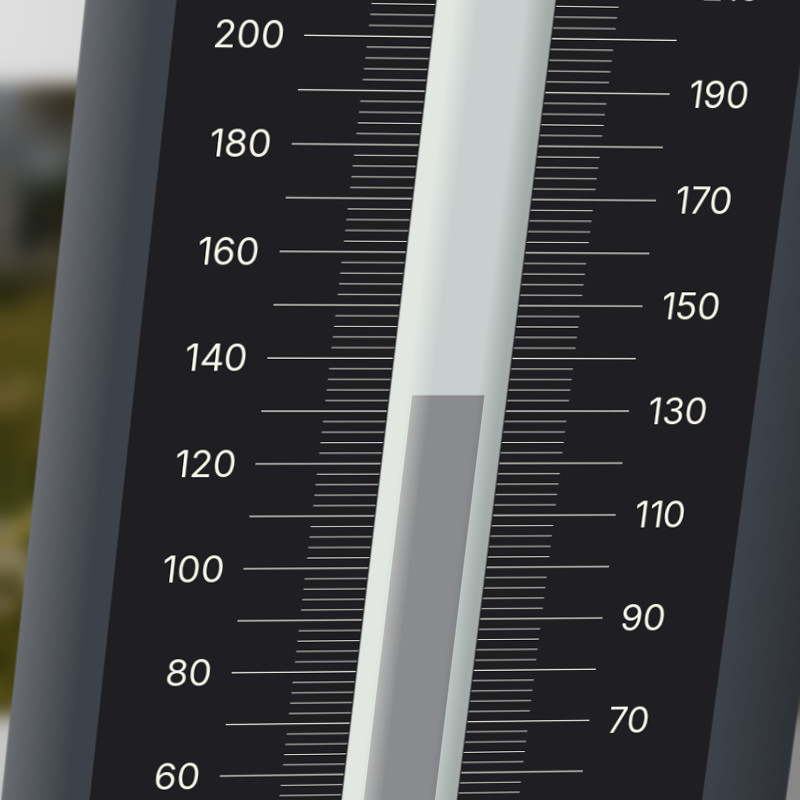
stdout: 133 mmHg
